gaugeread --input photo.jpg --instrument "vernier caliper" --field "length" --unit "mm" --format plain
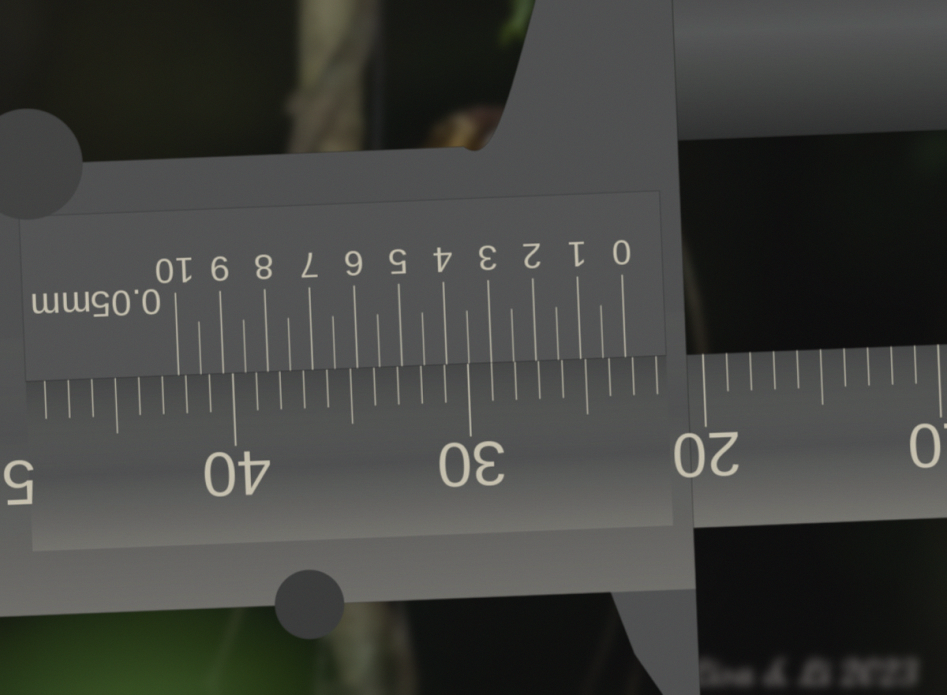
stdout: 23.30 mm
